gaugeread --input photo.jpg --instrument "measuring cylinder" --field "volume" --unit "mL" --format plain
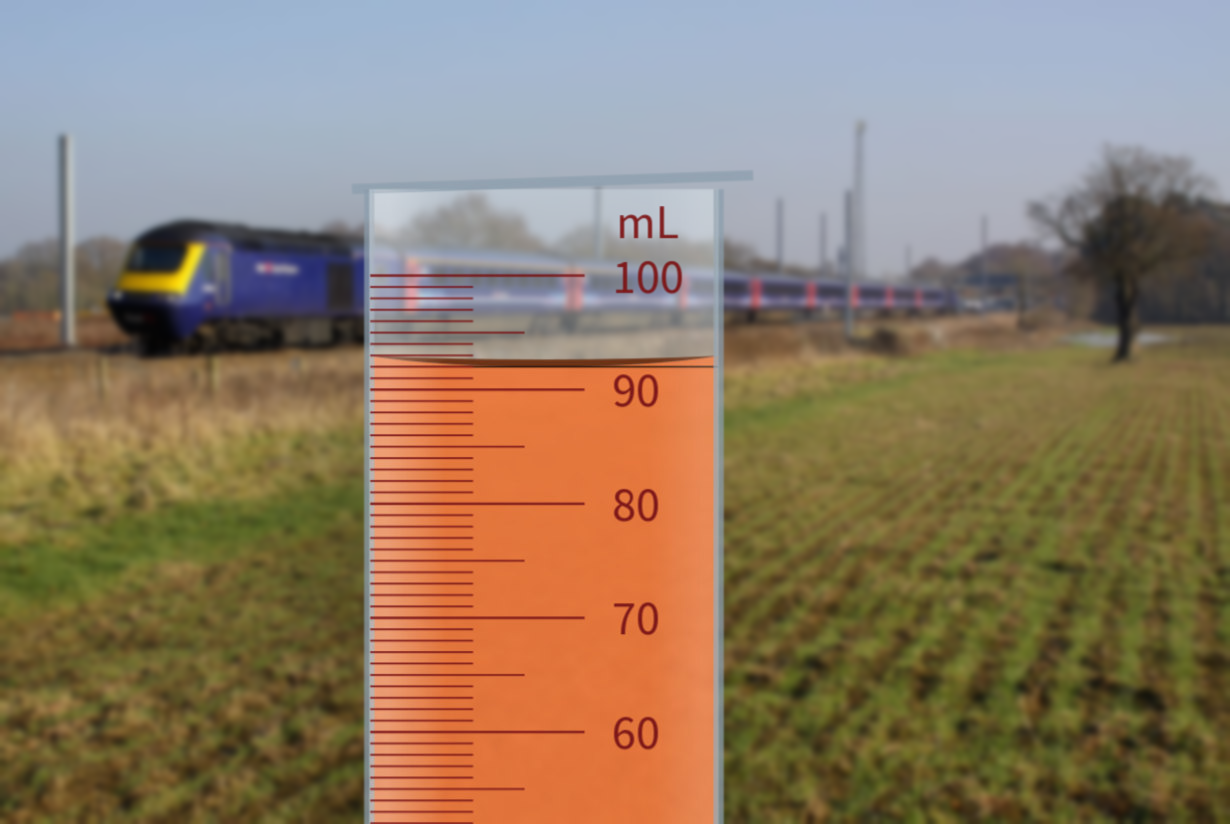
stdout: 92 mL
